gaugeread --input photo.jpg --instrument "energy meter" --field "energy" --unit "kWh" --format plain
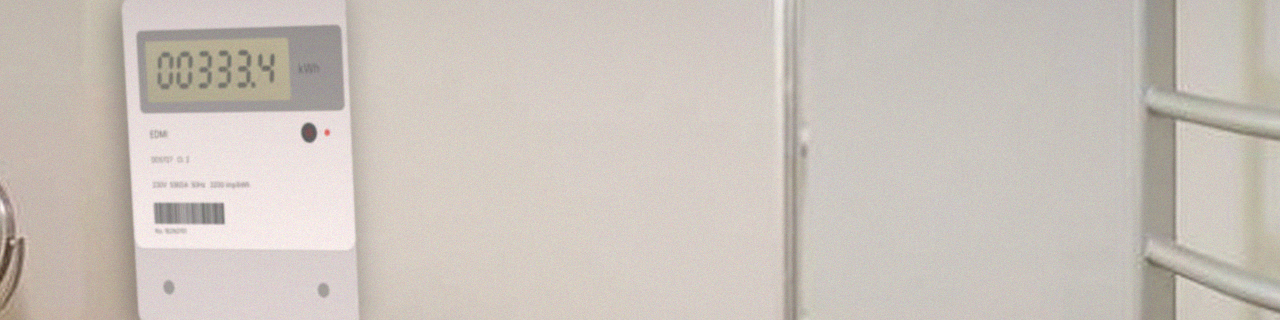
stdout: 333.4 kWh
